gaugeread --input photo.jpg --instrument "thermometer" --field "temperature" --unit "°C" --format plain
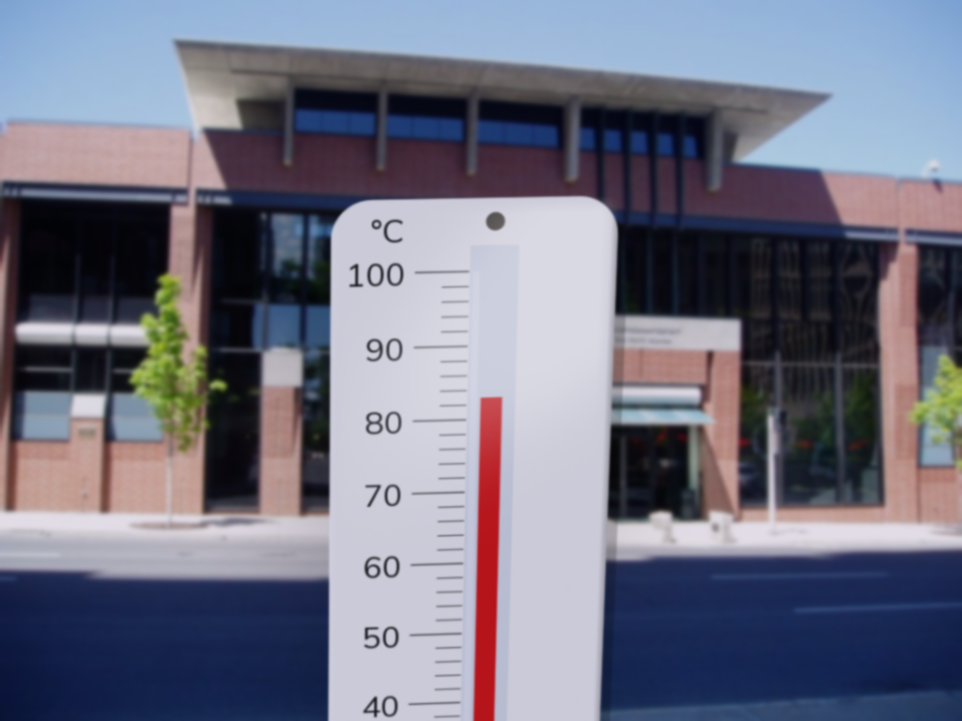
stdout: 83 °C
